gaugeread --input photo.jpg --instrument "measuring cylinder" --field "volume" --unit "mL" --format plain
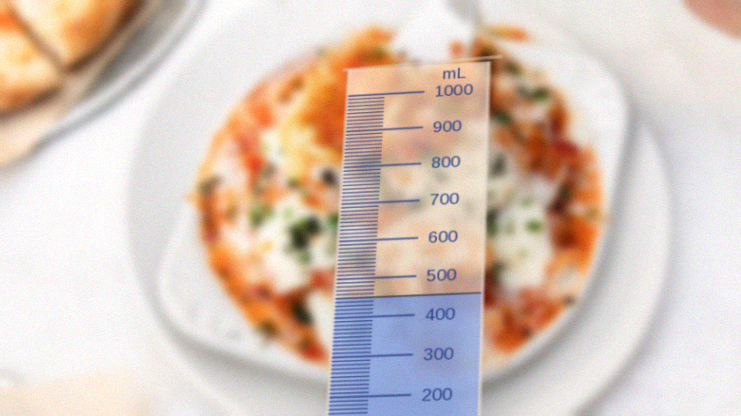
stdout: 450 mL
